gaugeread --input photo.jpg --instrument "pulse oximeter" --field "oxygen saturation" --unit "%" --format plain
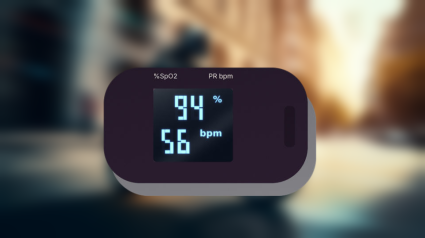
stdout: 94 %
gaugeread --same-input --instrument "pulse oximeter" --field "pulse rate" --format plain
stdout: 56 bpm
